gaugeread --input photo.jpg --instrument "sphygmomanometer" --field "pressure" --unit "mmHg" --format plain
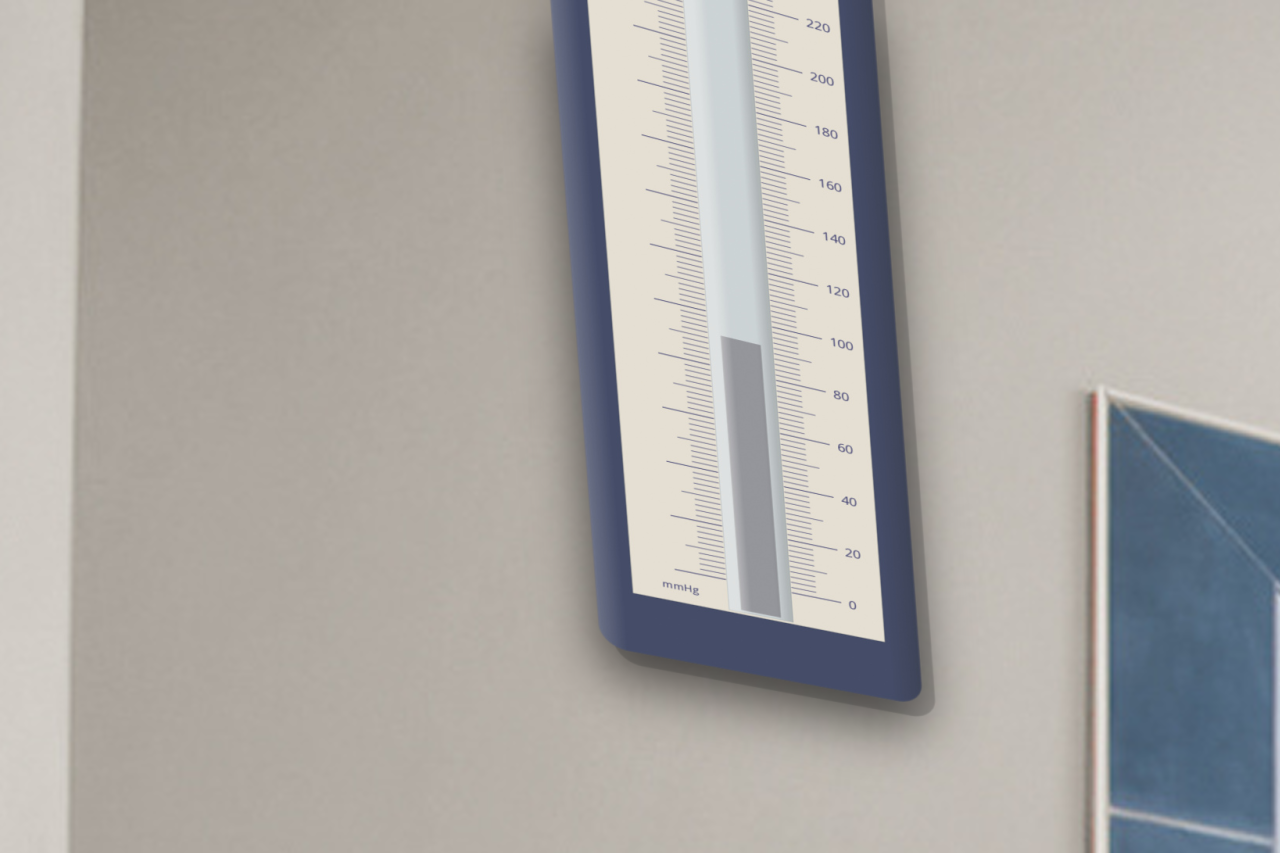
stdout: 92 mmHg
